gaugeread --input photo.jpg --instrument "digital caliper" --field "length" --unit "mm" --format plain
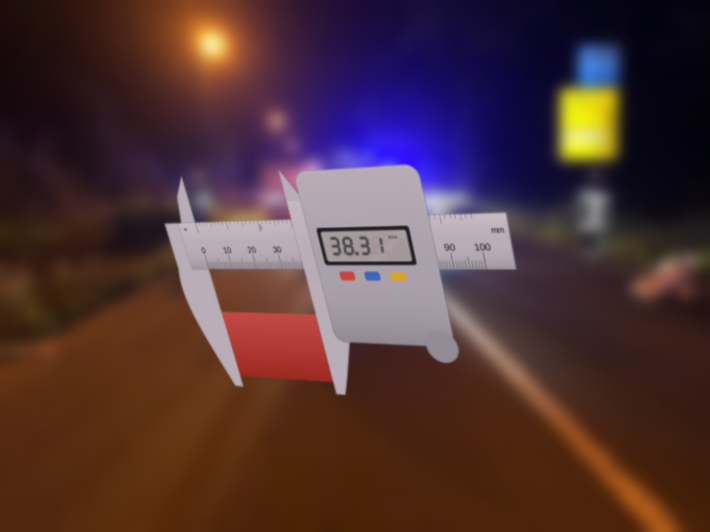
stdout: 38.31 mm
